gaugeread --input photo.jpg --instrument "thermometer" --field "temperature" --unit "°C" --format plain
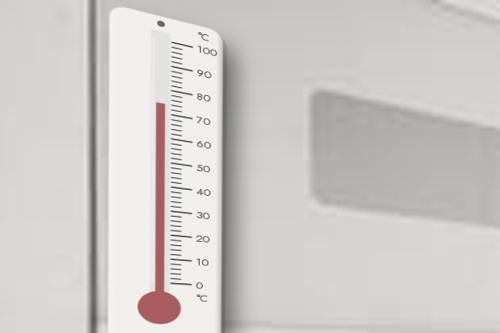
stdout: 74 °C
